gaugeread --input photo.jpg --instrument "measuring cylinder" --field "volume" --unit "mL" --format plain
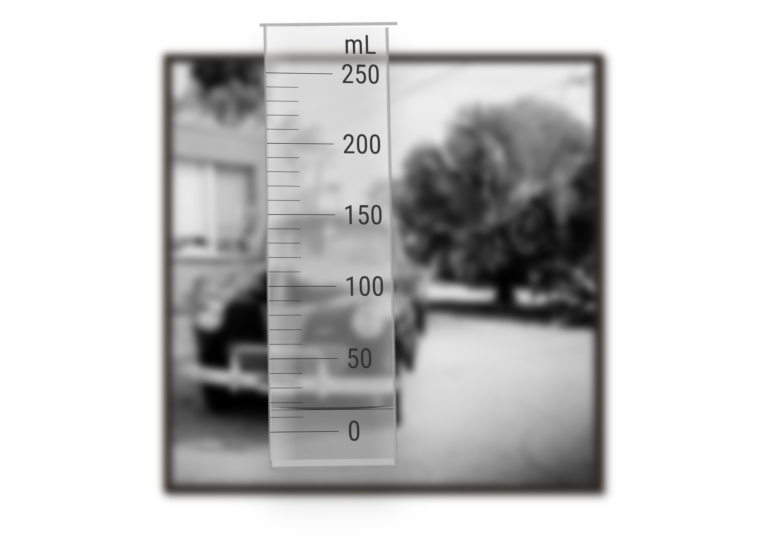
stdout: 15 mL
